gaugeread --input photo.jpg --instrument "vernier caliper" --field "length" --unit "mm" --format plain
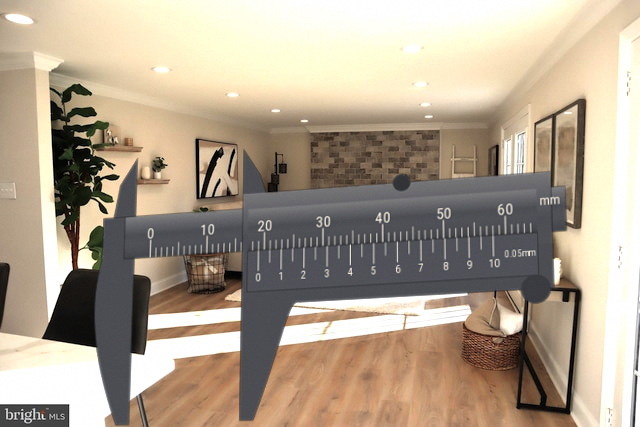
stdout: 19.0 mm
